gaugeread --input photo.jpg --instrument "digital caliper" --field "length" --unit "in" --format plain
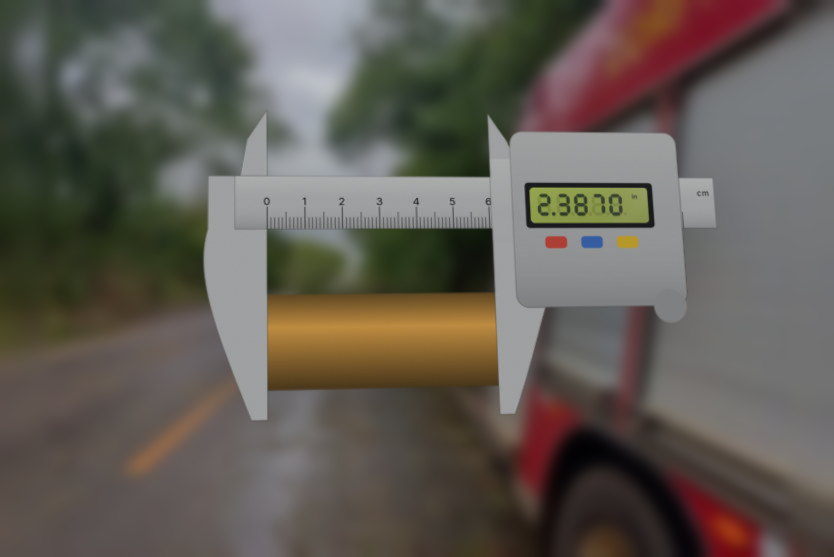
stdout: 2.3870 in
